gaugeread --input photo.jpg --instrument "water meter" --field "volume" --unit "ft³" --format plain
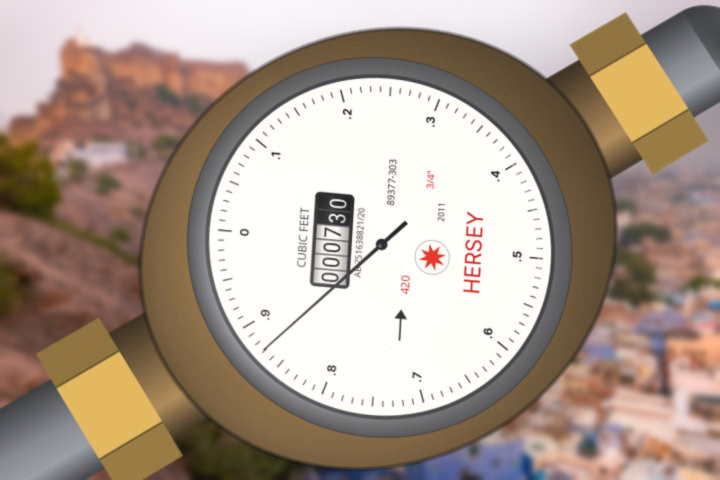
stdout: 729.87 ft³
